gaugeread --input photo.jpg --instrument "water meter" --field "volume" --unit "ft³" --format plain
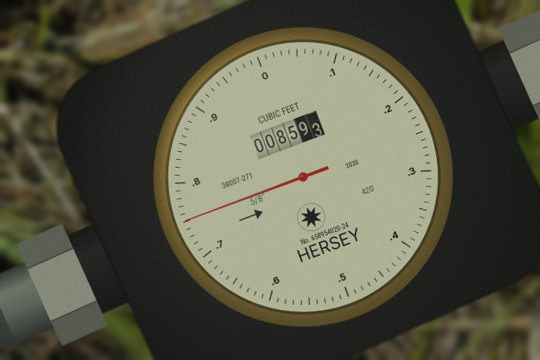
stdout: 8592.75 ft³
